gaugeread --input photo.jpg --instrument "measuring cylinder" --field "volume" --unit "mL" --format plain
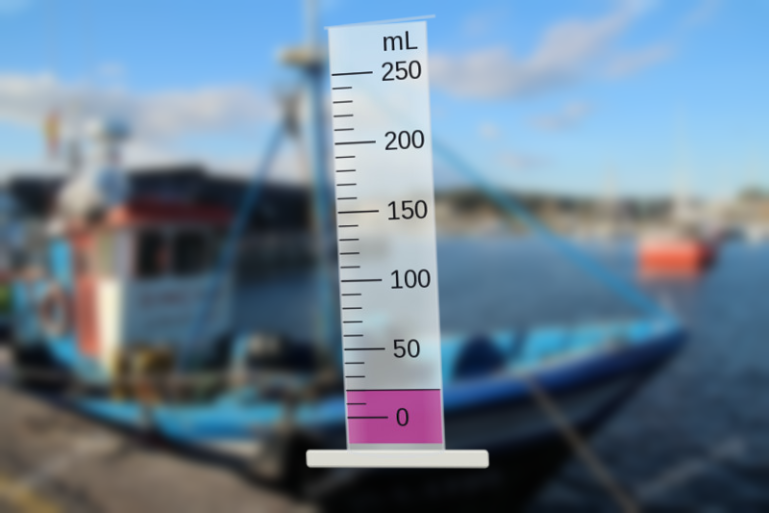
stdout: 20 mL
